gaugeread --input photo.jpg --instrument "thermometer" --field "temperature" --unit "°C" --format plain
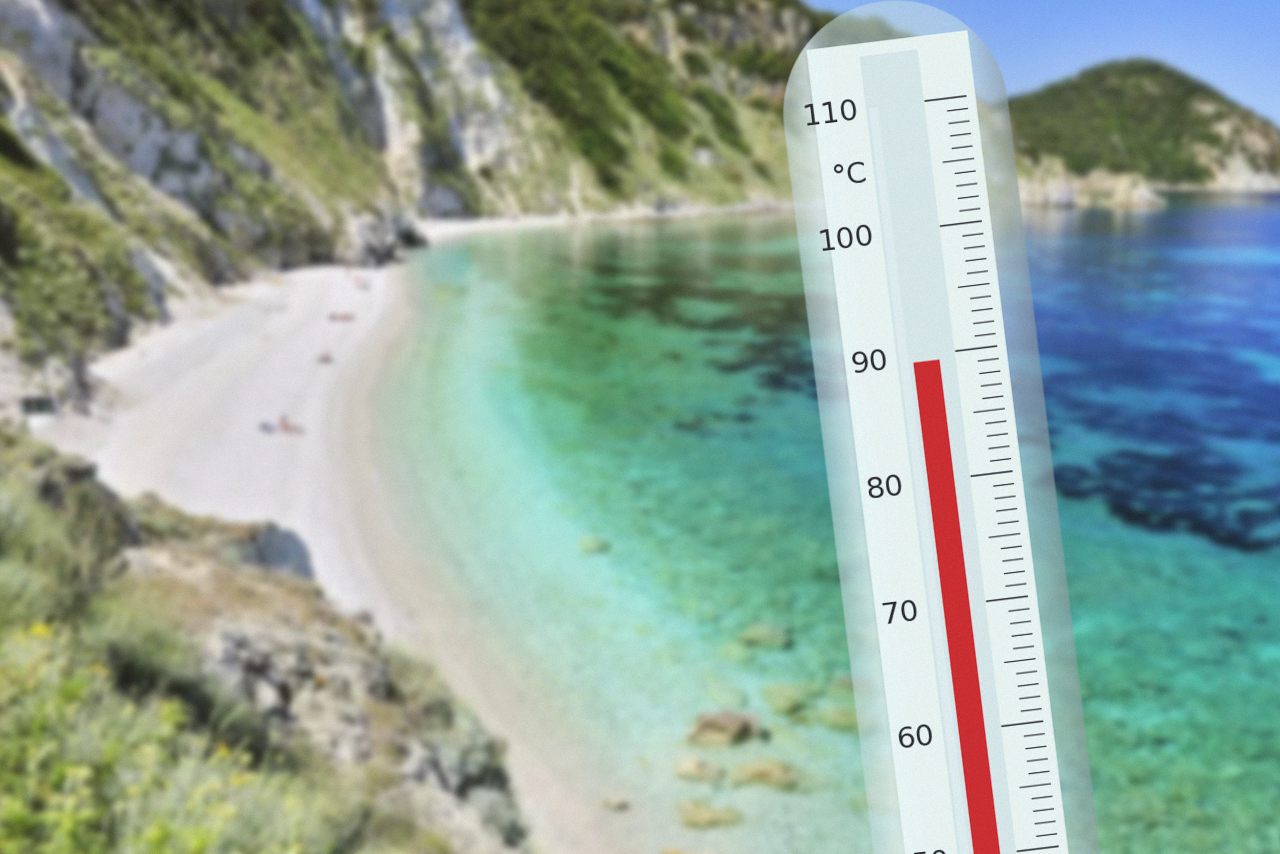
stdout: 89.5 °C
